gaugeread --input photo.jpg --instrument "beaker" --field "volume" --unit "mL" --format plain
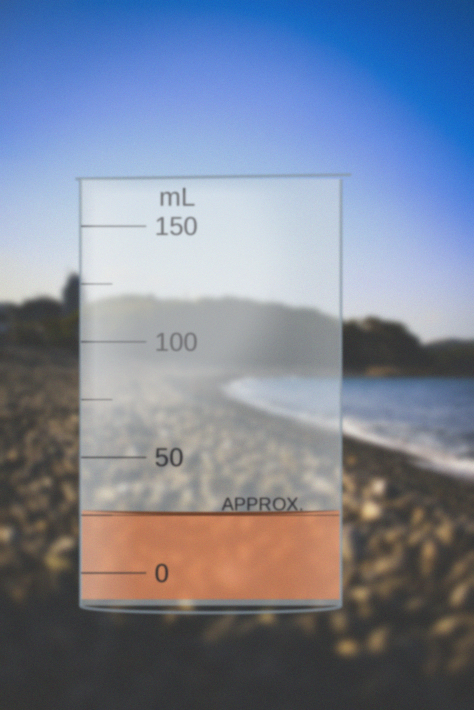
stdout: 25 mL
